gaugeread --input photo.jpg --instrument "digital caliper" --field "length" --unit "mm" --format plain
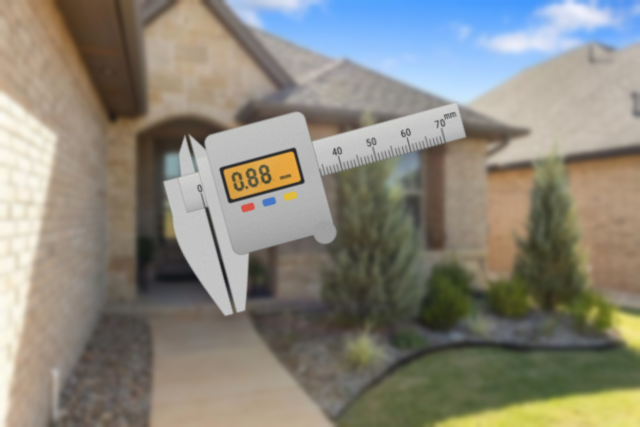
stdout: 0.88 mm
